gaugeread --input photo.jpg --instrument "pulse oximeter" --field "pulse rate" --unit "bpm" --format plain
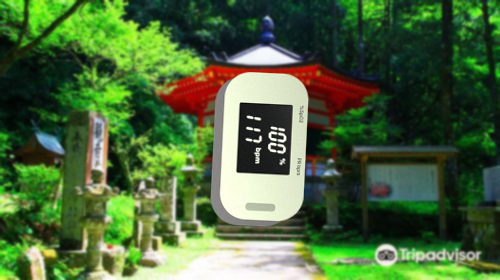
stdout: 117 bpm
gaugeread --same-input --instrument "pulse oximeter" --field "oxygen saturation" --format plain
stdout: 100 %
